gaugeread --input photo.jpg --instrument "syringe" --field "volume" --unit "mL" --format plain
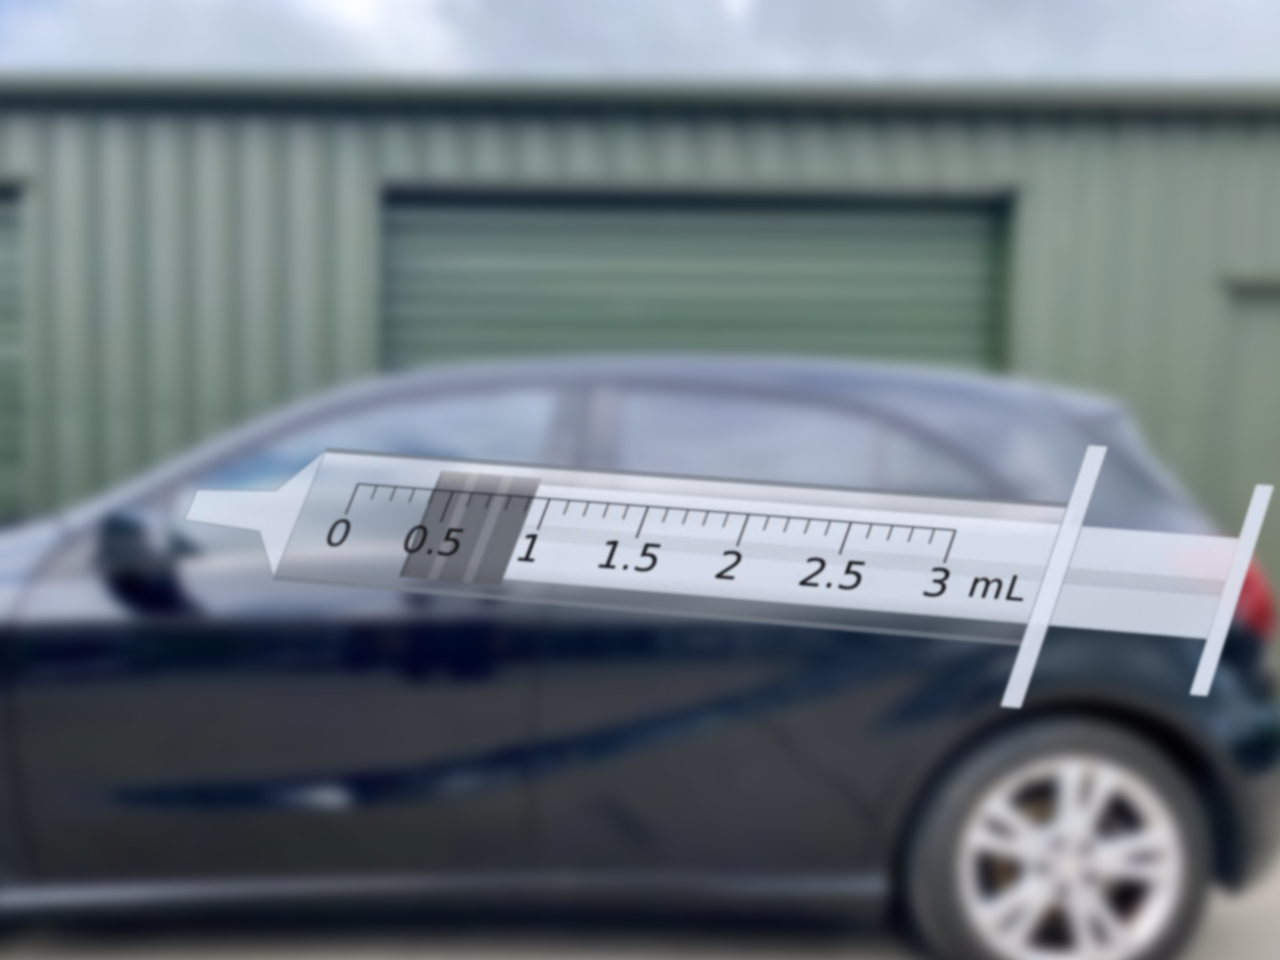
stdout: 0.4 mL
